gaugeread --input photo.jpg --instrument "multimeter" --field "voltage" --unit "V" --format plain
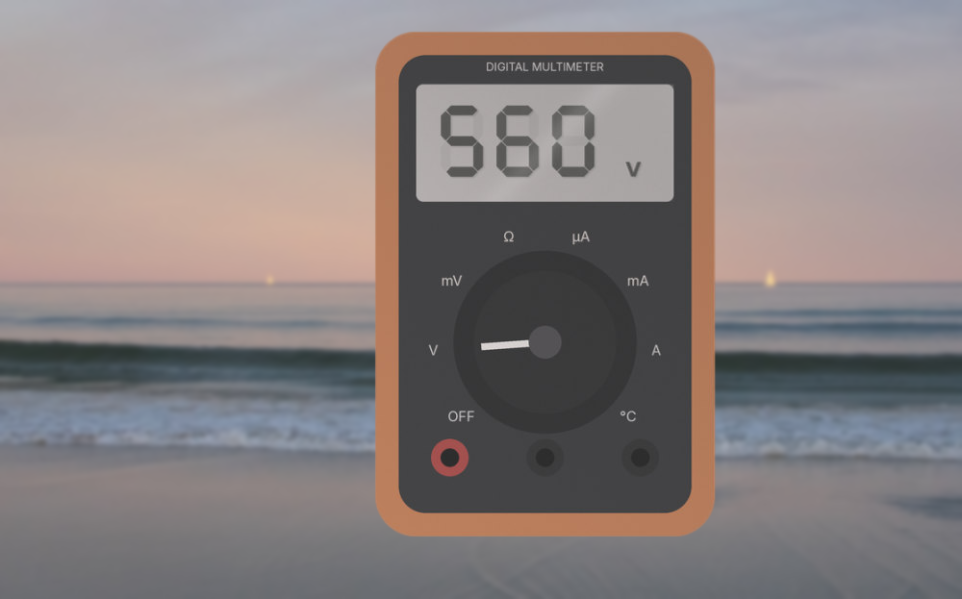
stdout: 560 V
